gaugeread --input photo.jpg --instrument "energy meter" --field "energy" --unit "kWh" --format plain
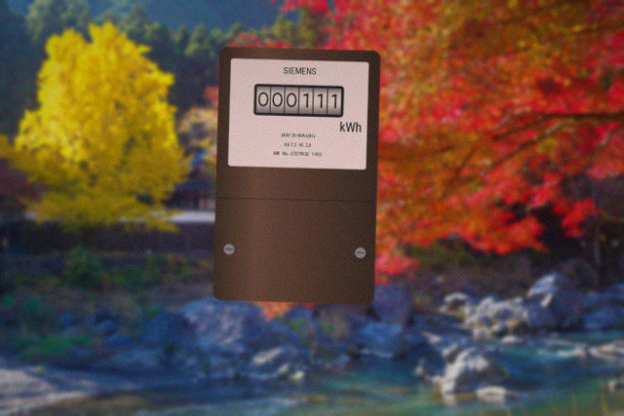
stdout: 111 kWh
